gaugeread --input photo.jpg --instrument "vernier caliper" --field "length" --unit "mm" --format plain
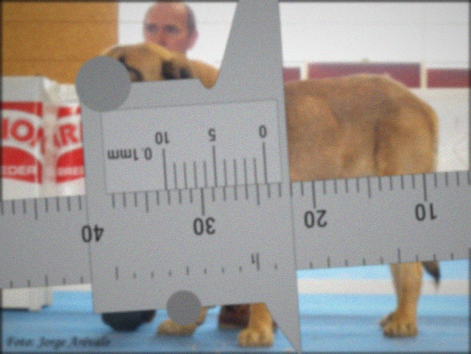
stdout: 24.2 mm
